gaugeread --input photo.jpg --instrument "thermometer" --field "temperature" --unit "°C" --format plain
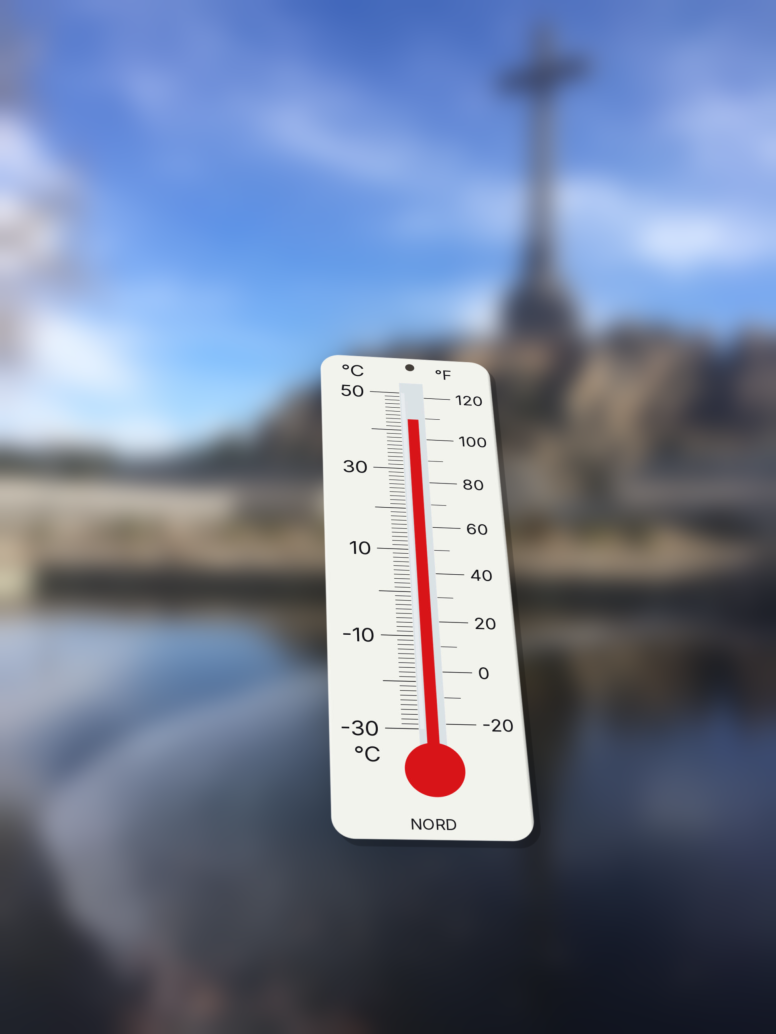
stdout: 43 °C
